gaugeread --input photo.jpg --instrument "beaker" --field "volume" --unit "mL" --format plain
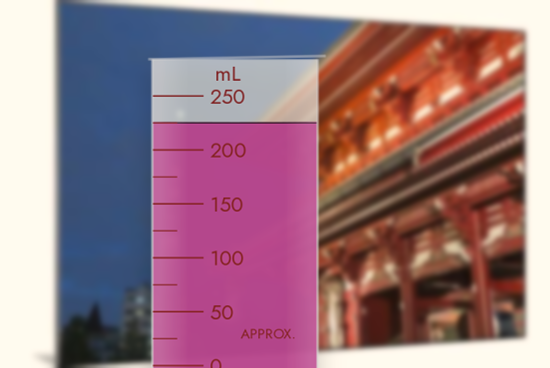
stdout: 225 mL
